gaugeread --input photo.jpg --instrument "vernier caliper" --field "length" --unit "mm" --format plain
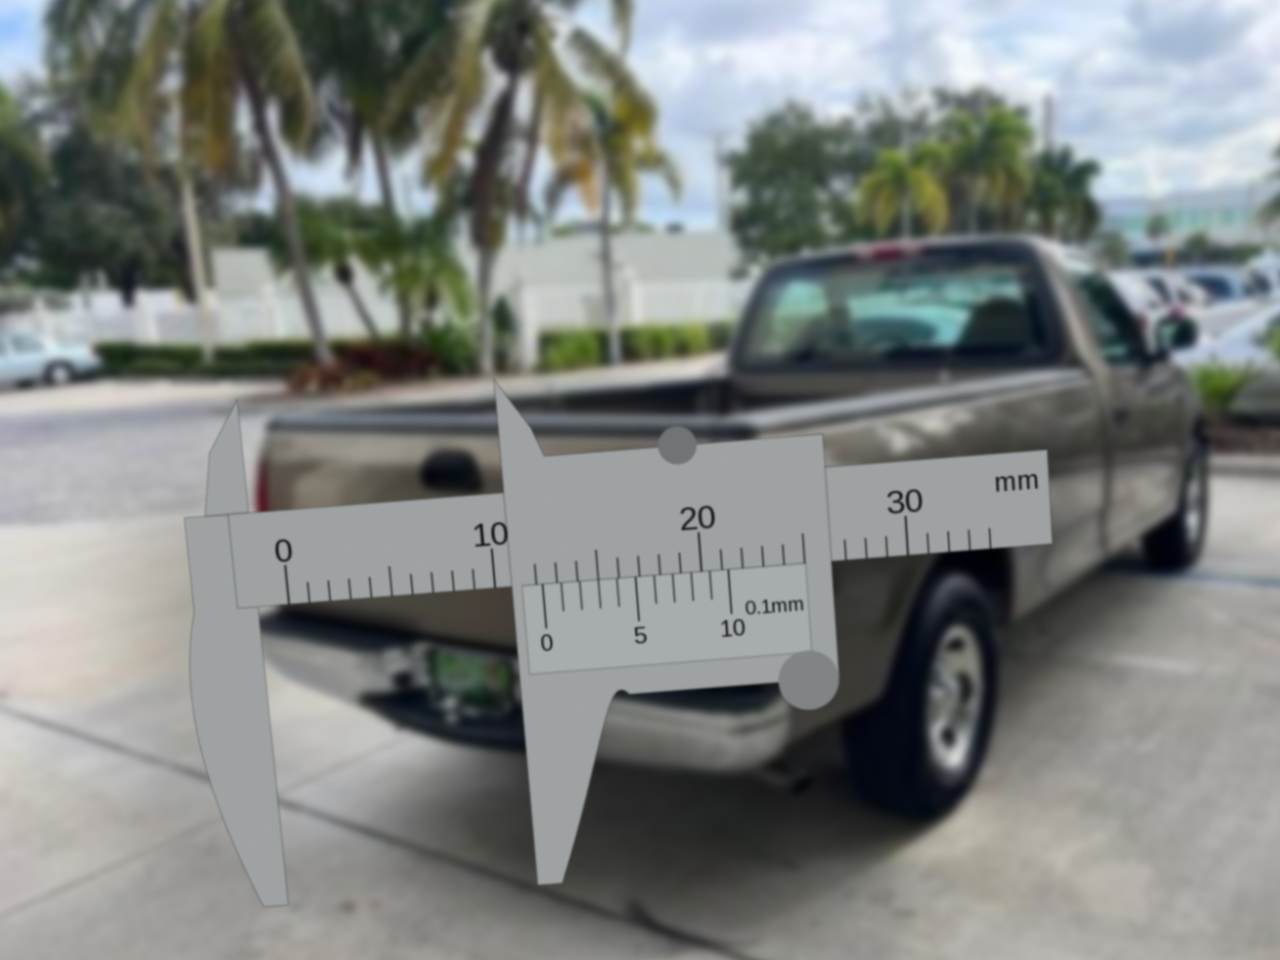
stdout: 12.3 mm
